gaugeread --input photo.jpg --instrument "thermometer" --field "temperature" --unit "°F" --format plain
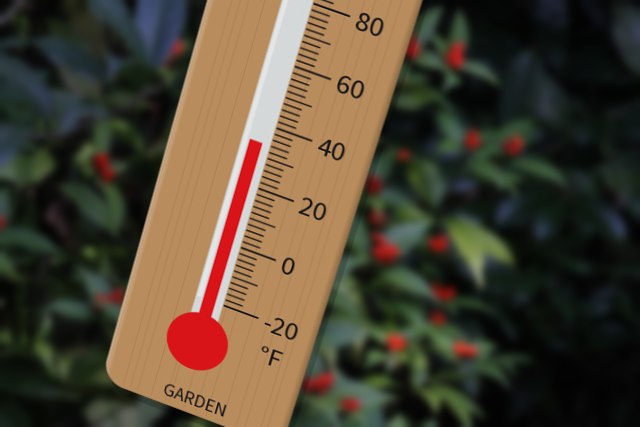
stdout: 34 °F
